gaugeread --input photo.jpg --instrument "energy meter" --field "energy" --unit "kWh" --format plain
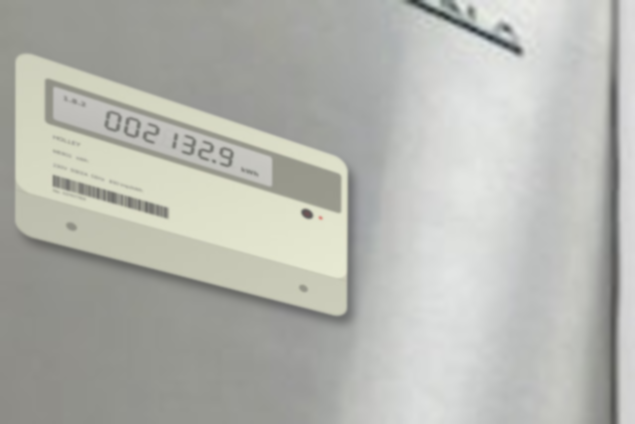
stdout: 2132.9 kWh
